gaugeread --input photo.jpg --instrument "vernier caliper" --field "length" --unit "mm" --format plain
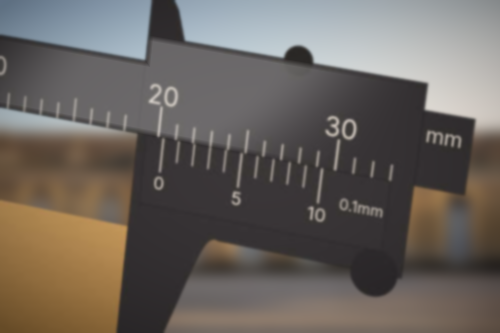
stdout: 20.3 mm
